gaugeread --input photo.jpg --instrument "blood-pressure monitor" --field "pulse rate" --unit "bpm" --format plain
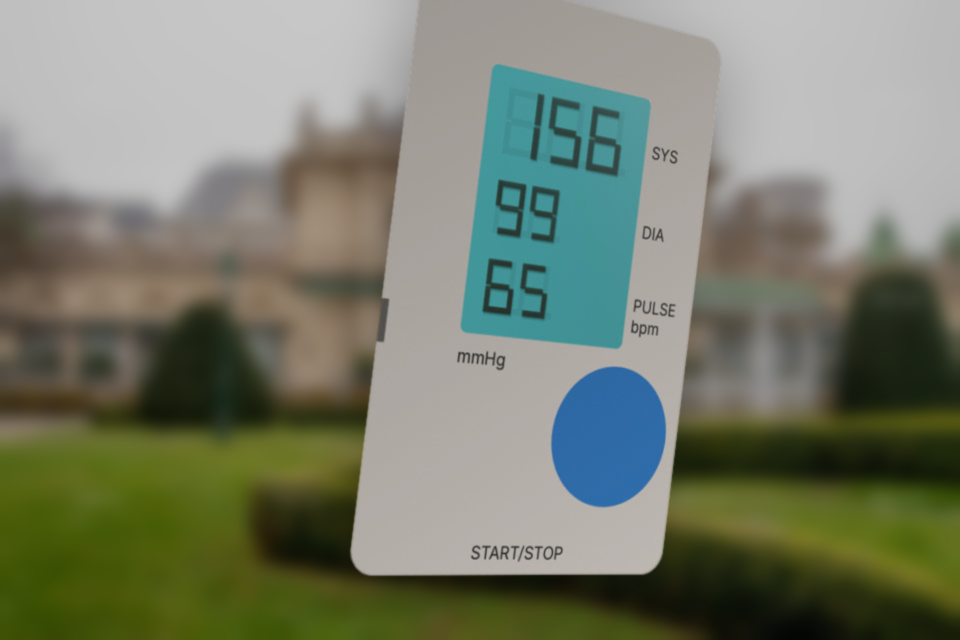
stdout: 65 bpm
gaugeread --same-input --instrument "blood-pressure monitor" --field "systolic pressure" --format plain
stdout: 156 mmHg
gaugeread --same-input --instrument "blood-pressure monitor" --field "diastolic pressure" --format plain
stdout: 99 mmHg
